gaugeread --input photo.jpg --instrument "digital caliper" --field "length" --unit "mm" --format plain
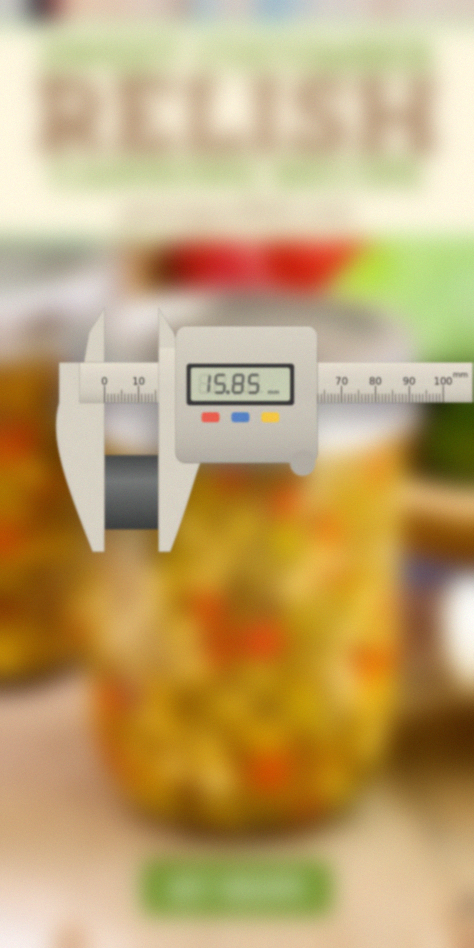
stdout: 15.85 mm
